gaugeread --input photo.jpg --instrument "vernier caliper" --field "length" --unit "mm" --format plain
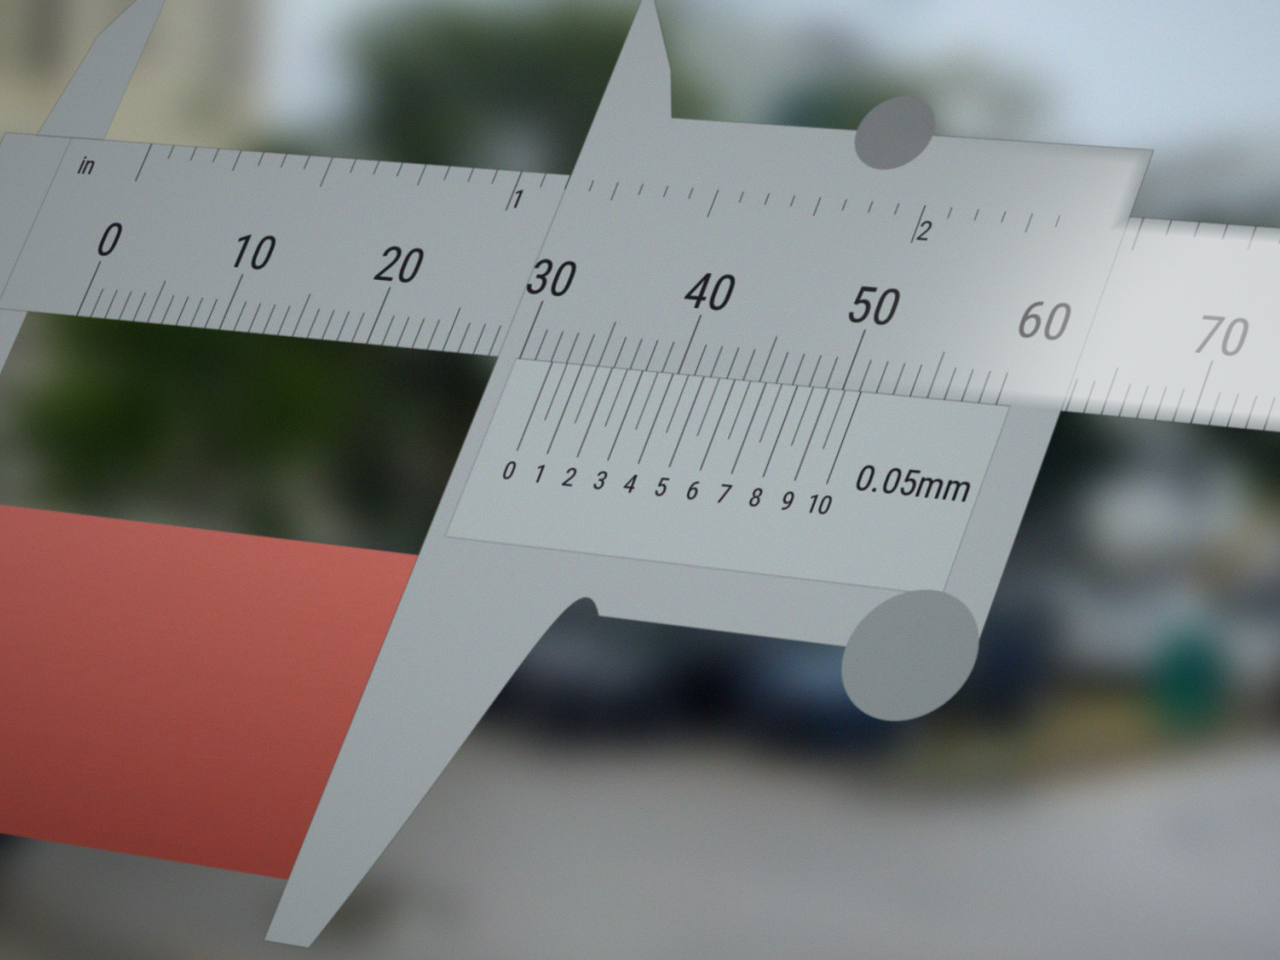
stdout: 32.1 mm
